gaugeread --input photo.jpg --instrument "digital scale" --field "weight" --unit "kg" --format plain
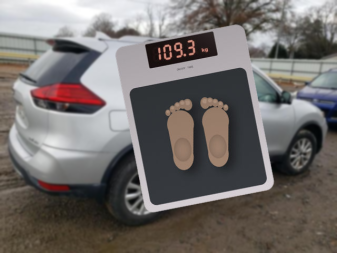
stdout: 109.3 kg
